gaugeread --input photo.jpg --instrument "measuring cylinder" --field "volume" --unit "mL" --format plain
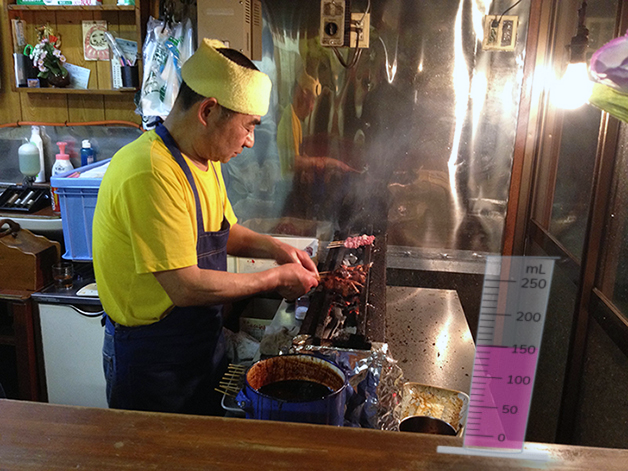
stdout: 150 mL
